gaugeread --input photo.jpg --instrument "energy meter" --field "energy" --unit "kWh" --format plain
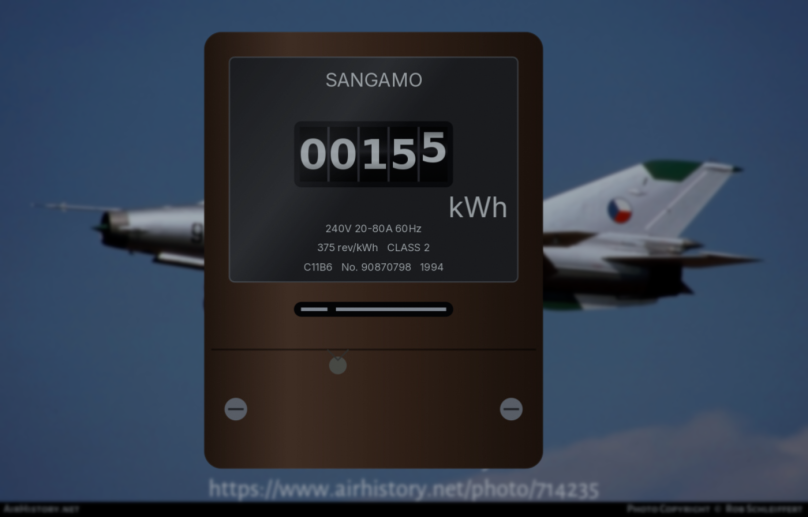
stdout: 155 kWh
